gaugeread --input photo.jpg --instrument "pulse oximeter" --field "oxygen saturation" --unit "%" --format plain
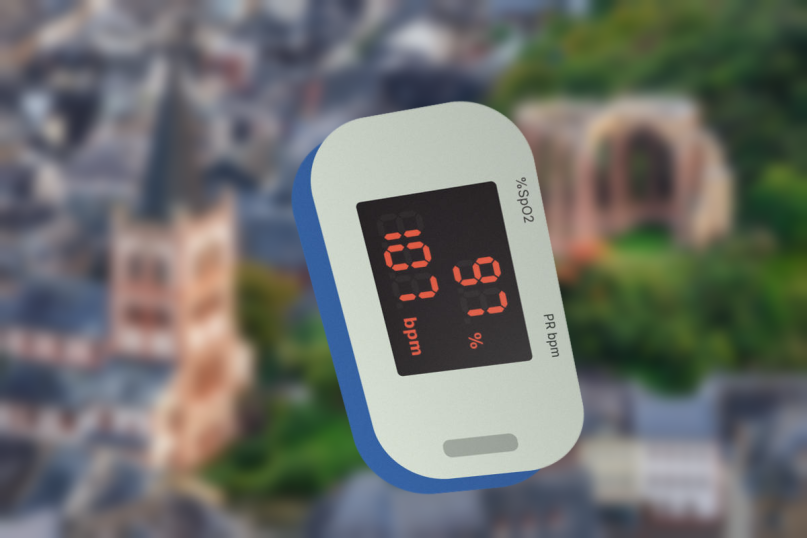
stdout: 97 %
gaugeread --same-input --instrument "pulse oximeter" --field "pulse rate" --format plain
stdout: 107 bpm
